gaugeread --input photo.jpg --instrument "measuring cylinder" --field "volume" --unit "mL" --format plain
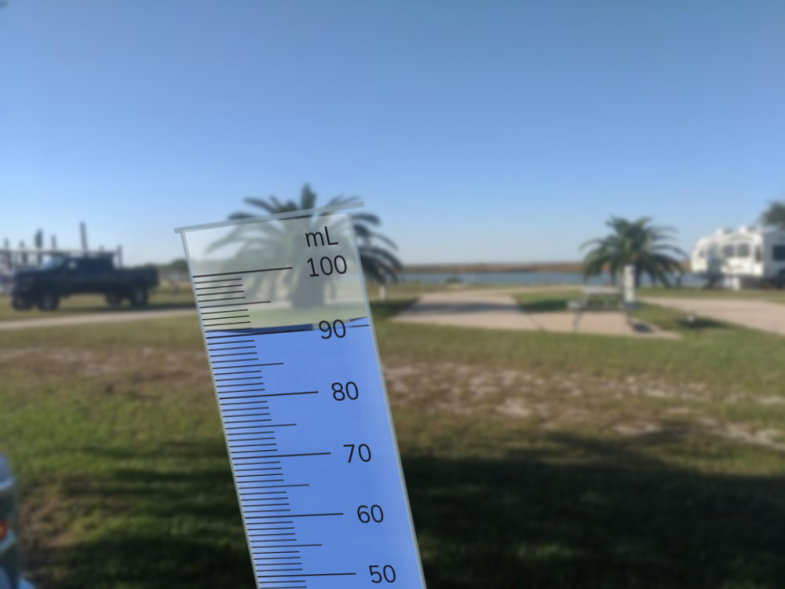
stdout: 90 mL
